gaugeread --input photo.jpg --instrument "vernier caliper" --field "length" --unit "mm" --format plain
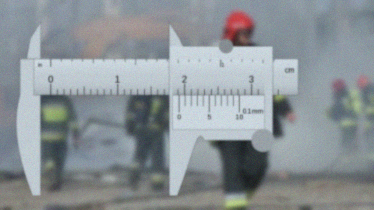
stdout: 19.2 mm
